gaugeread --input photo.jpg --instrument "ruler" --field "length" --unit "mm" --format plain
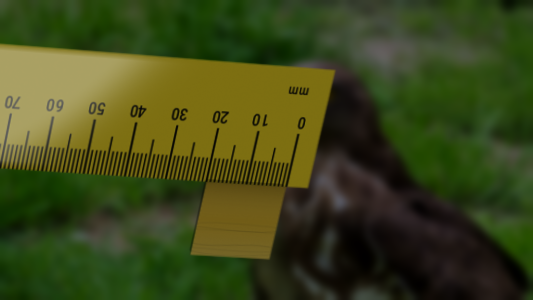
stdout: 20 mm
